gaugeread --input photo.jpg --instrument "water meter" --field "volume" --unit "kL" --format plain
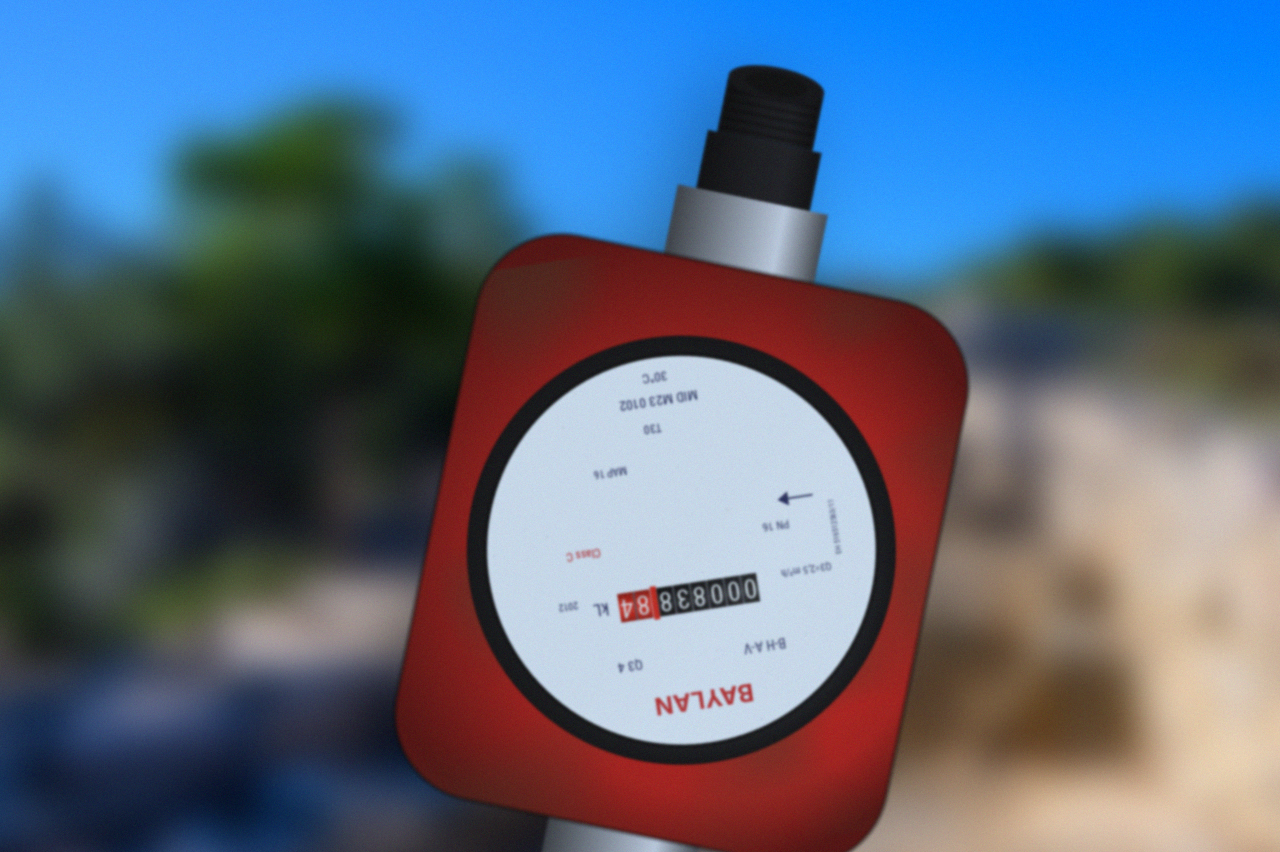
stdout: 838.84 kL
